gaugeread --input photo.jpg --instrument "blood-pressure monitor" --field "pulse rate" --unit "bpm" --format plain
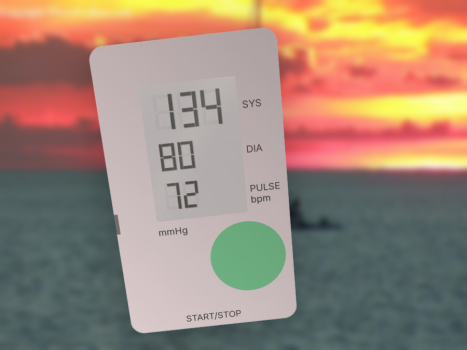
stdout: 72 bpm
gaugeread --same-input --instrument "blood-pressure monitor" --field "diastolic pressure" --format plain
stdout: 80 mmHg
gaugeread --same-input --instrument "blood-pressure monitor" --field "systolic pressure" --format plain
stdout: 134 mmHg
